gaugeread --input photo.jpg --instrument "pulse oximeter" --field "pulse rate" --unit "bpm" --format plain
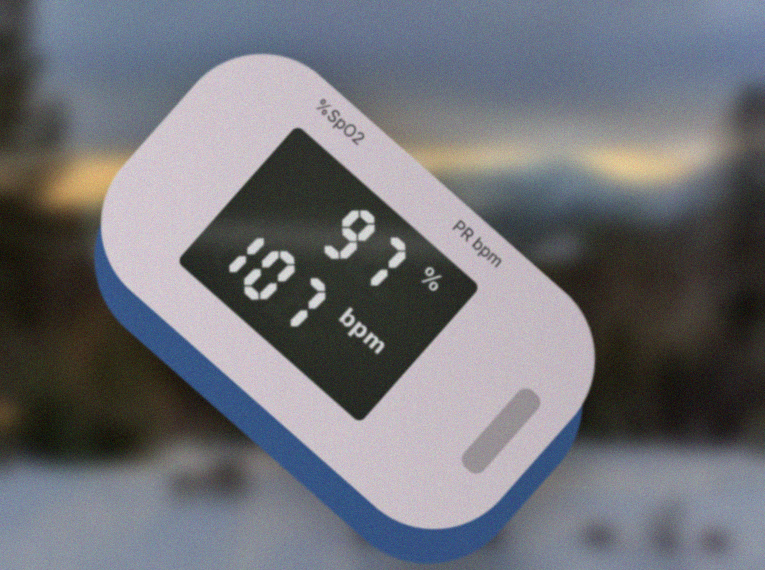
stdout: 107 bpm
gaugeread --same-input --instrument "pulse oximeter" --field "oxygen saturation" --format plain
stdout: 97 %
